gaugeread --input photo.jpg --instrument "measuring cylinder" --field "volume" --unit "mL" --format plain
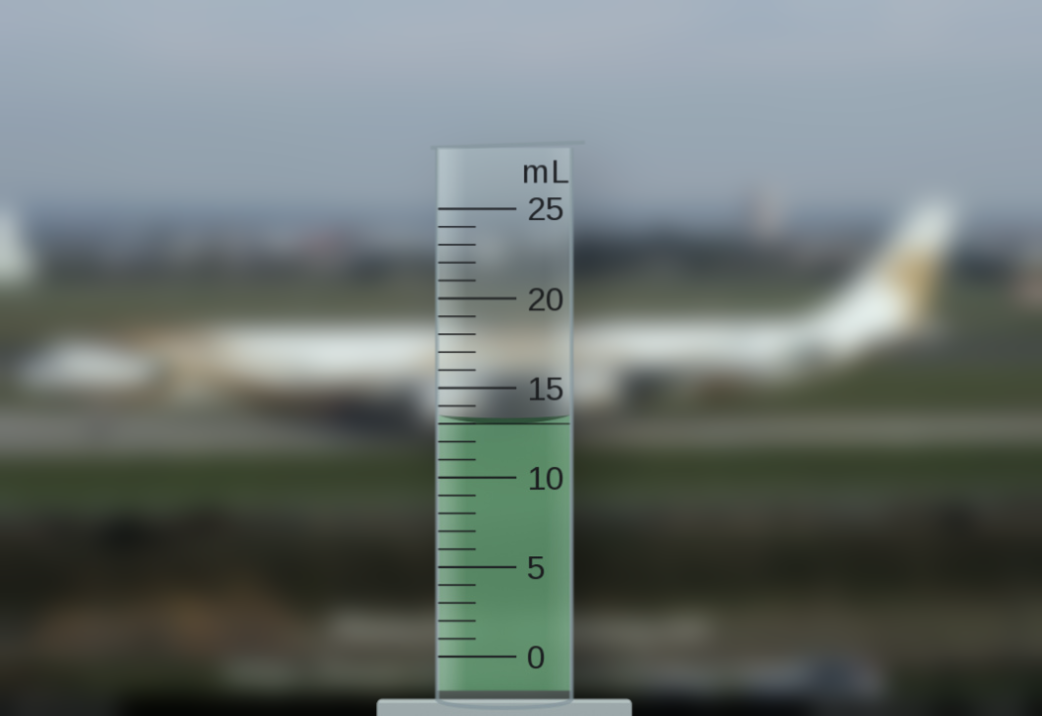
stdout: 13 mL
